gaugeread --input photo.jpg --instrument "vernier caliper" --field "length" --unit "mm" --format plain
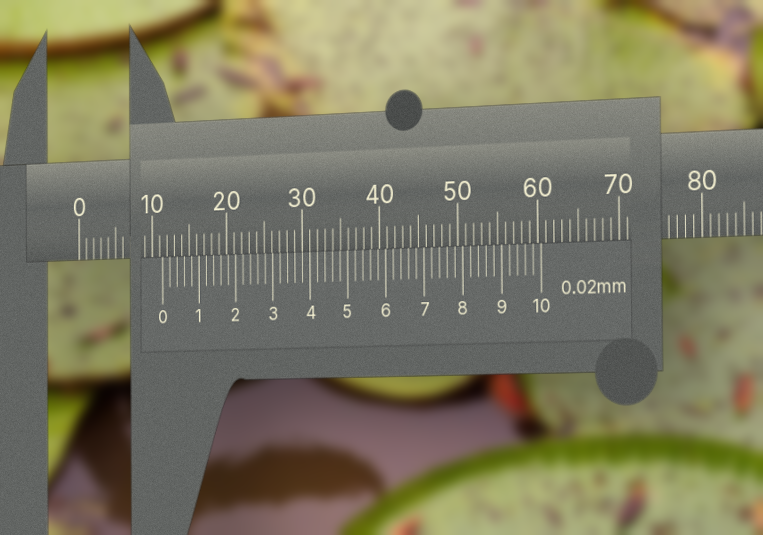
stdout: 11.4 mm
